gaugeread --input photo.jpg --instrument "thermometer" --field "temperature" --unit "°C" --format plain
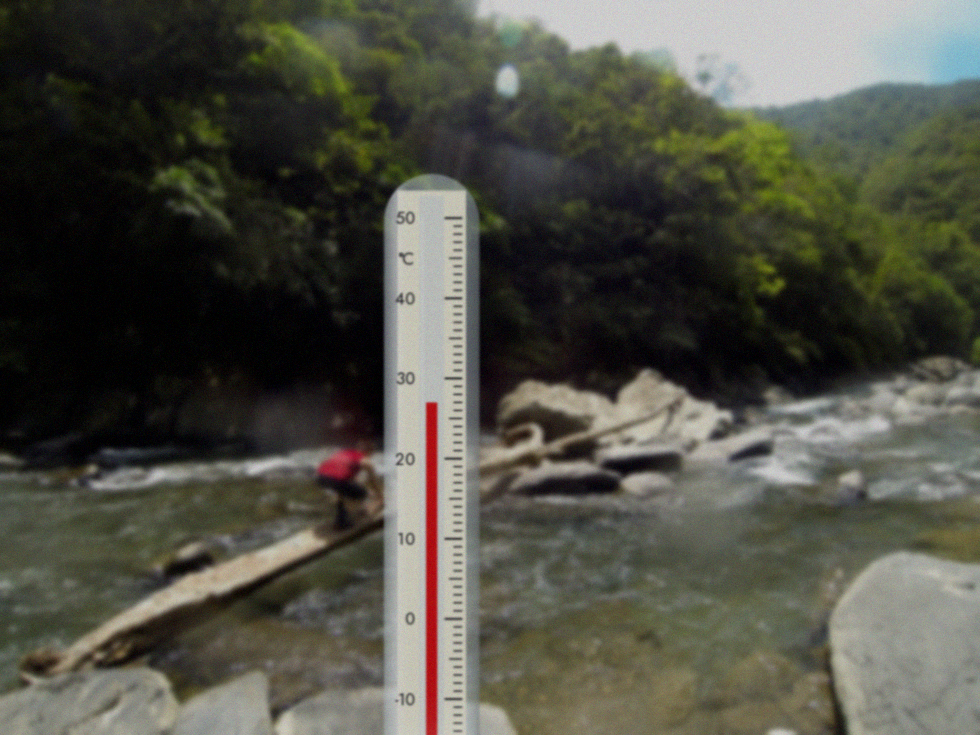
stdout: 27 °C
